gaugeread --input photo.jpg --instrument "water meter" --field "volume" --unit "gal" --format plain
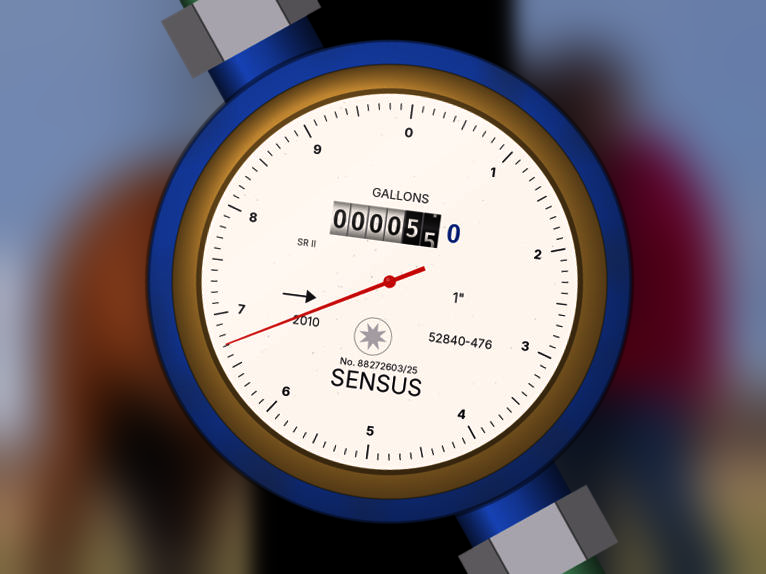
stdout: 546.7 gal
